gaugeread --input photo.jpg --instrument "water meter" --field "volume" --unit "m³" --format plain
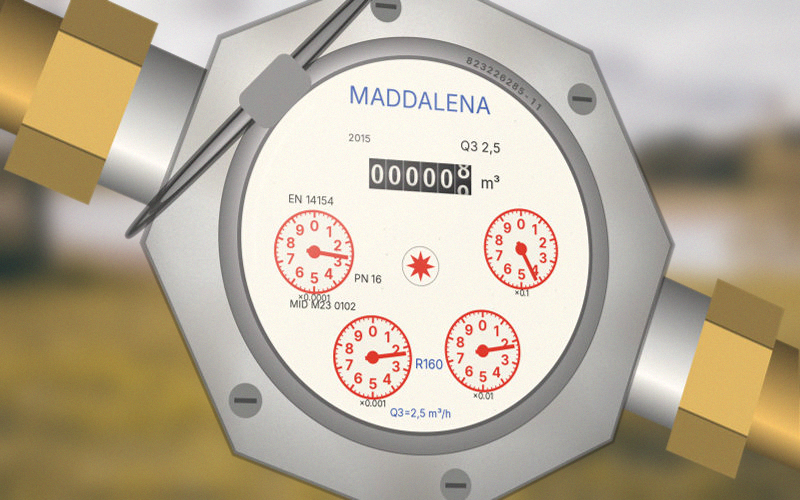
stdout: 8.4222 m³
